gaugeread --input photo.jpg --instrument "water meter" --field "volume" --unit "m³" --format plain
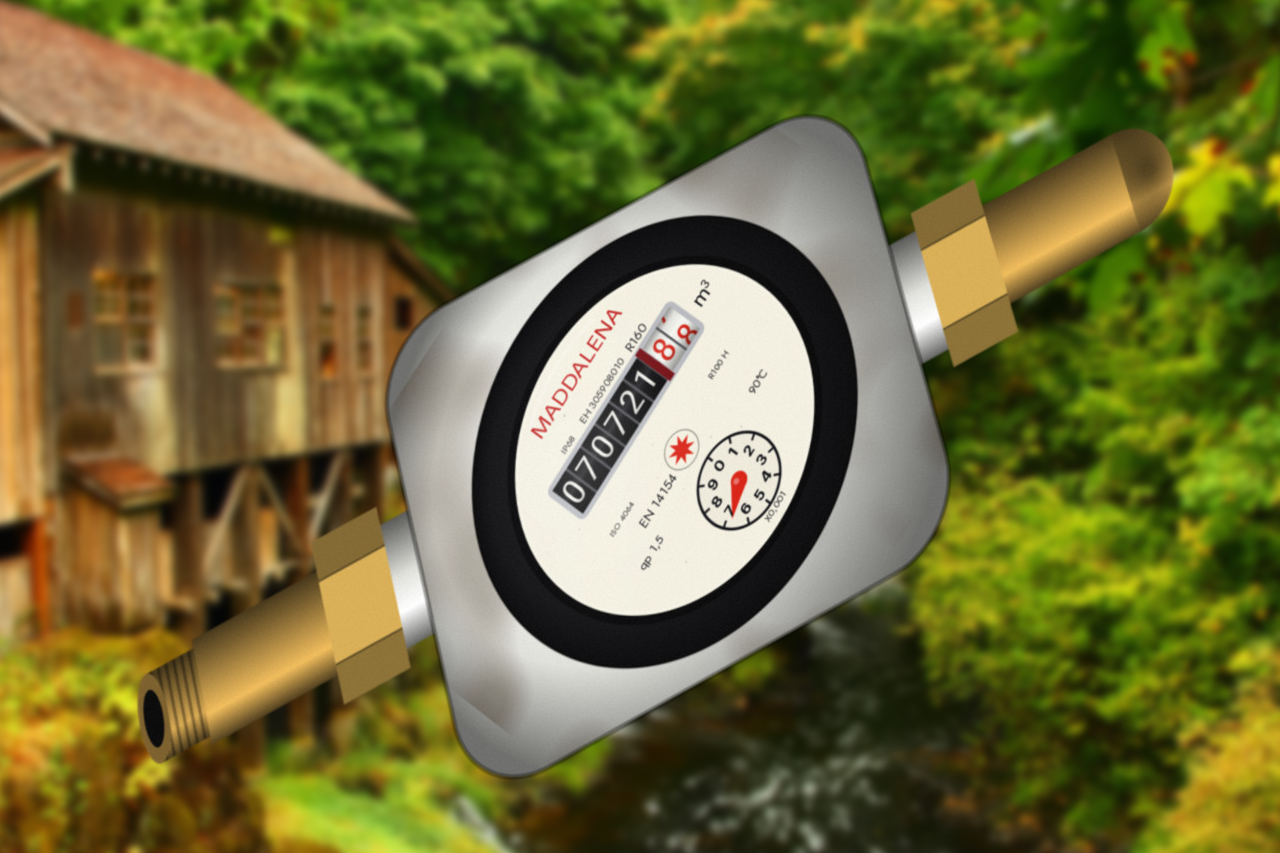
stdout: 70721.876 m³
